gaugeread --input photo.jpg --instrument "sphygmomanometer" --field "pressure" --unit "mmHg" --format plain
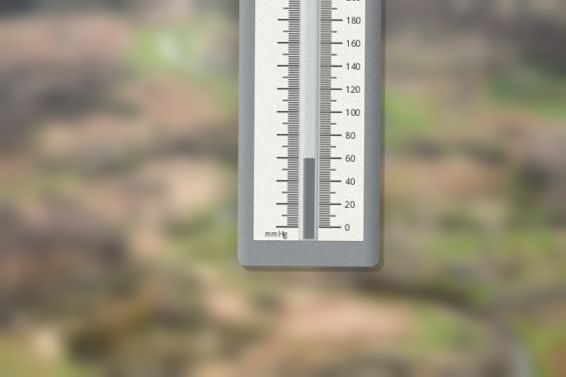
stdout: 60 mmHg
